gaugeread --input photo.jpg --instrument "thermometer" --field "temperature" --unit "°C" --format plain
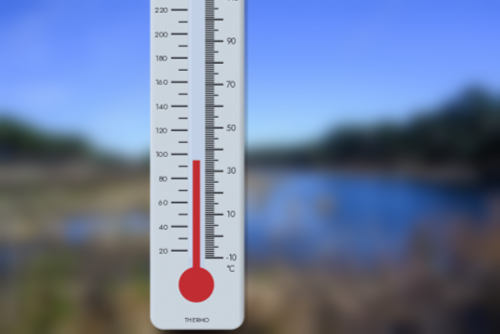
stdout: 35 °C
